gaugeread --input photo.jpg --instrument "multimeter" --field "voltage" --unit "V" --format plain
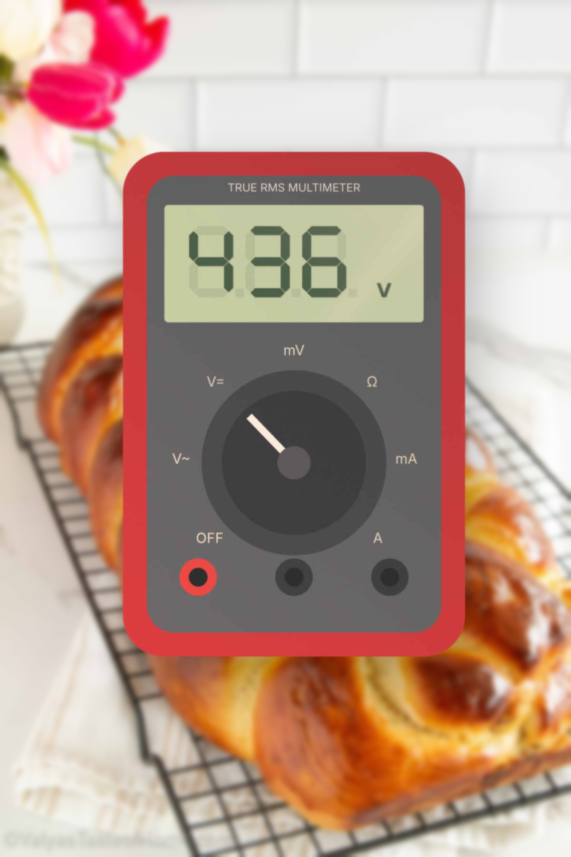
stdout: 436 V
